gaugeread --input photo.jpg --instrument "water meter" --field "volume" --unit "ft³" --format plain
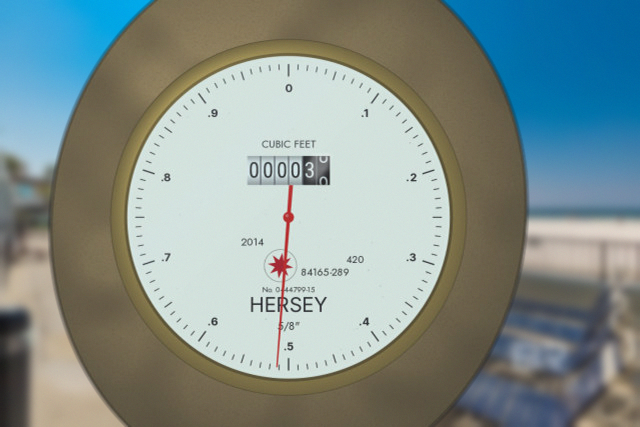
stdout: 38.51 ft³
